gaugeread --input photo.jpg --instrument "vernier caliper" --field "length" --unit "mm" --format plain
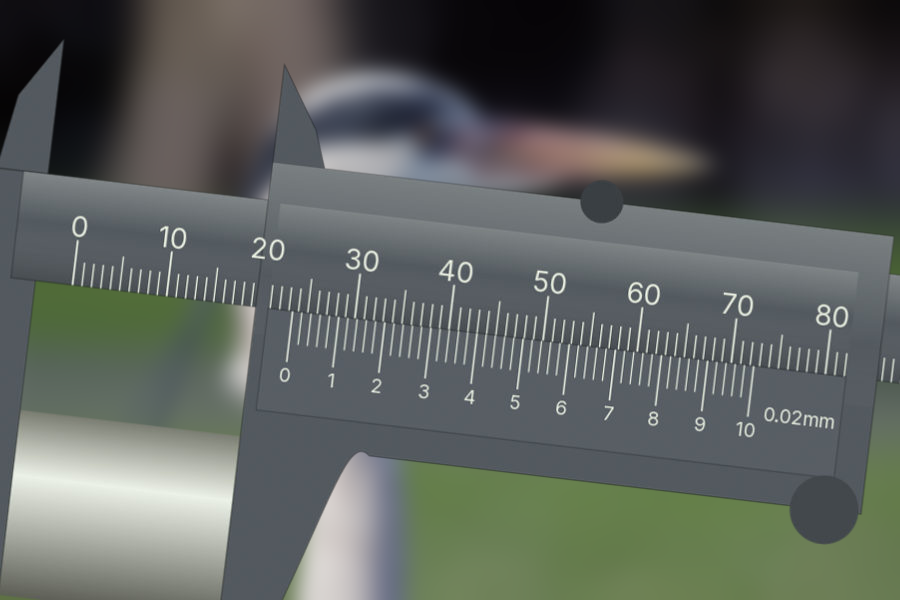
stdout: 23.4 mm
